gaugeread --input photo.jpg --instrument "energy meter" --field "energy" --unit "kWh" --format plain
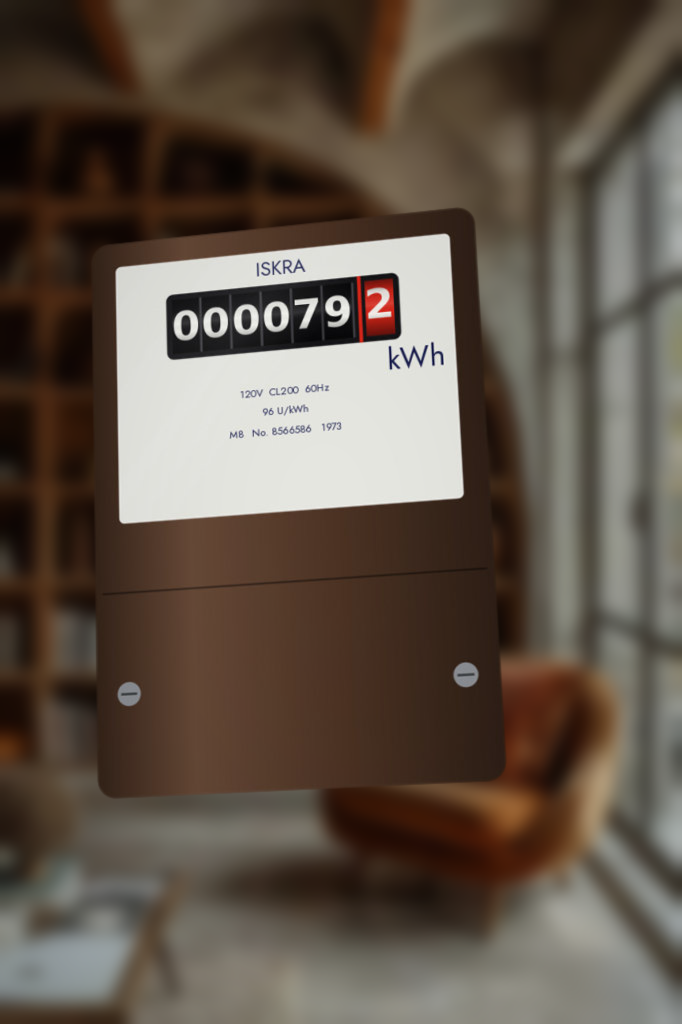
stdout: 79.2 kWh
